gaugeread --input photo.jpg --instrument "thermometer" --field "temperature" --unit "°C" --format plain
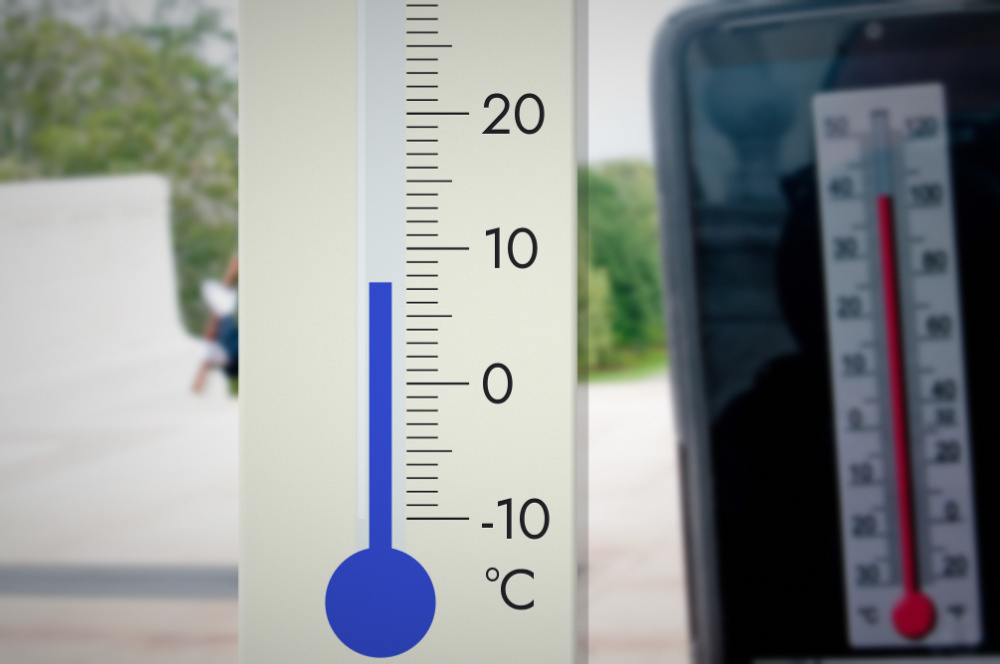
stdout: 7.5 °C
